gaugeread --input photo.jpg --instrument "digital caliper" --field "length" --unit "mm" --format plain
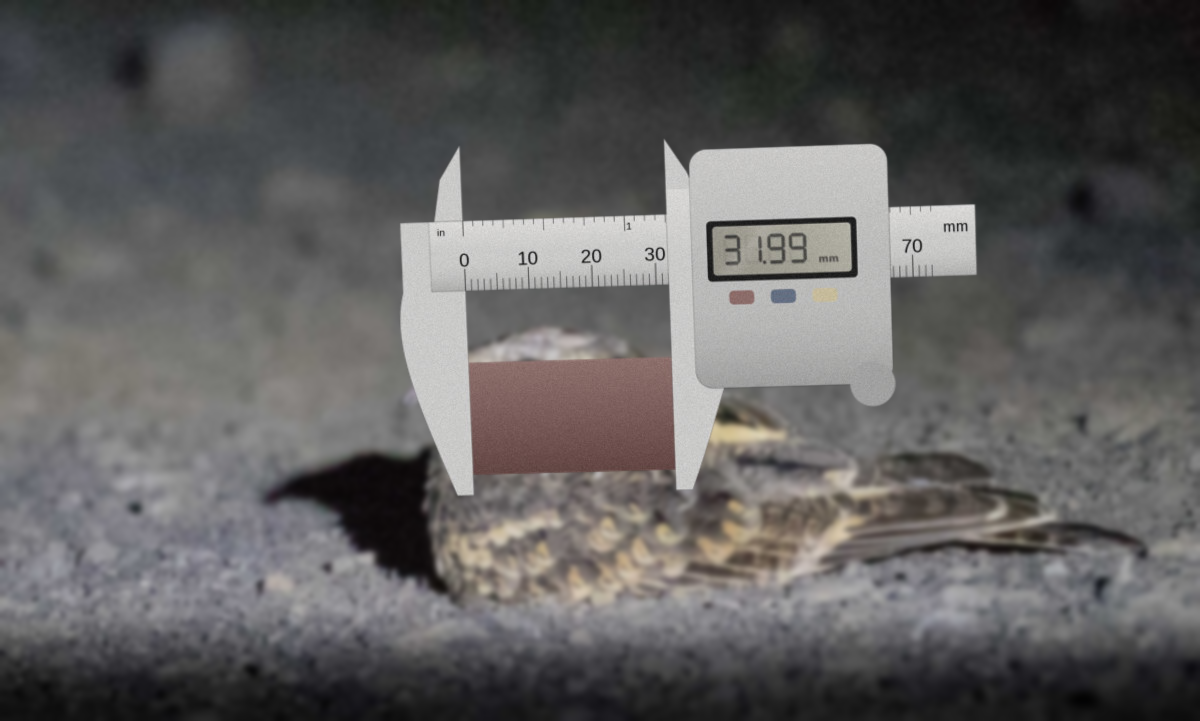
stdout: 31.99 mm
